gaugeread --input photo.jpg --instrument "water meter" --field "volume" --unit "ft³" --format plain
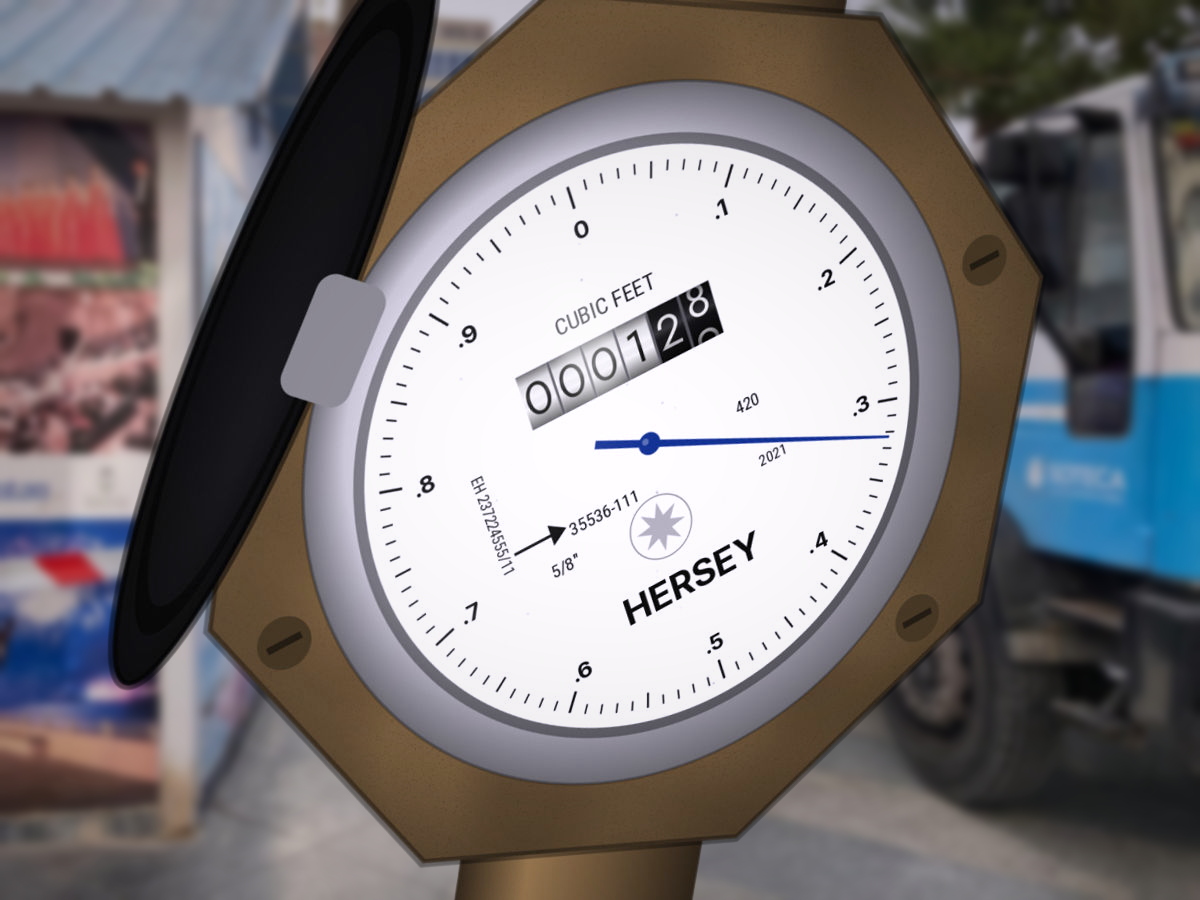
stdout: 128.32 ft³
